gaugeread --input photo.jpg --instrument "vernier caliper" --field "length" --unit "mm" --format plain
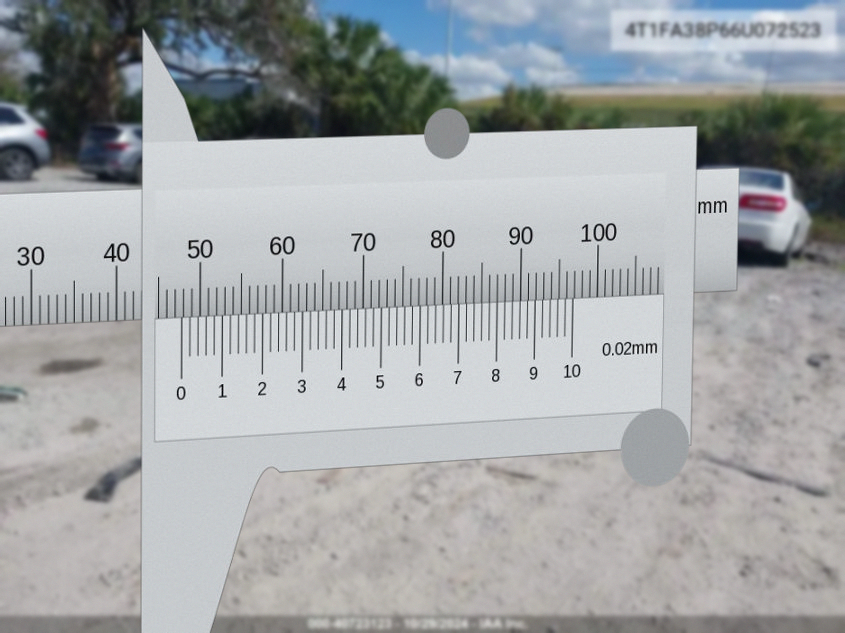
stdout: 47.8 mm
